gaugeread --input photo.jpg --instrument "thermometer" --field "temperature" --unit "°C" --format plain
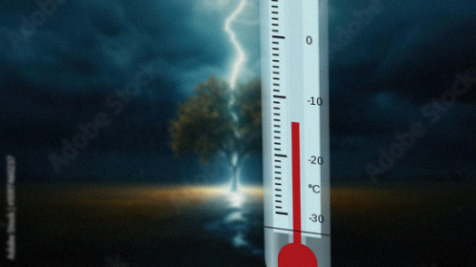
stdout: -14 °C
